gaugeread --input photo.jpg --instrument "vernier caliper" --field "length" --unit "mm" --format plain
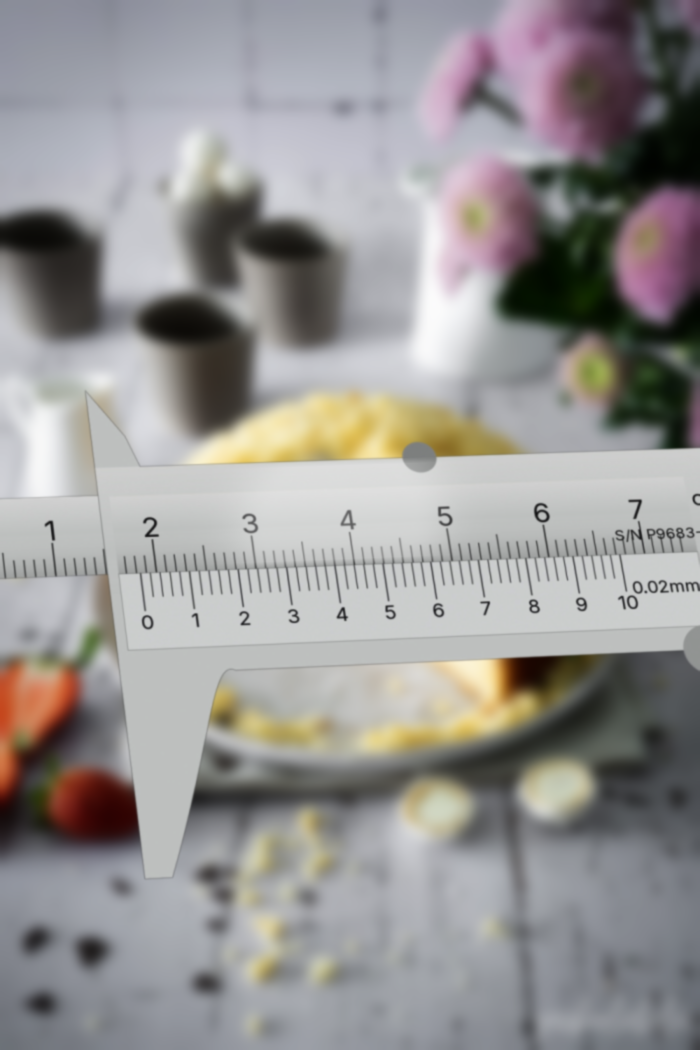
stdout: 18.4 mm
